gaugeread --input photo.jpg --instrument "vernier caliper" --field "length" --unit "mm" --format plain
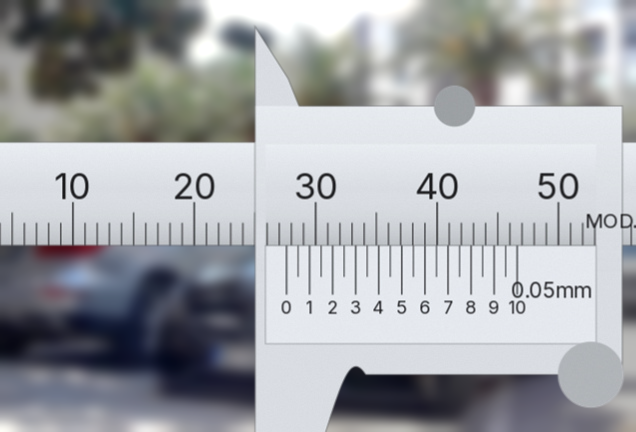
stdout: 27.6 mm
